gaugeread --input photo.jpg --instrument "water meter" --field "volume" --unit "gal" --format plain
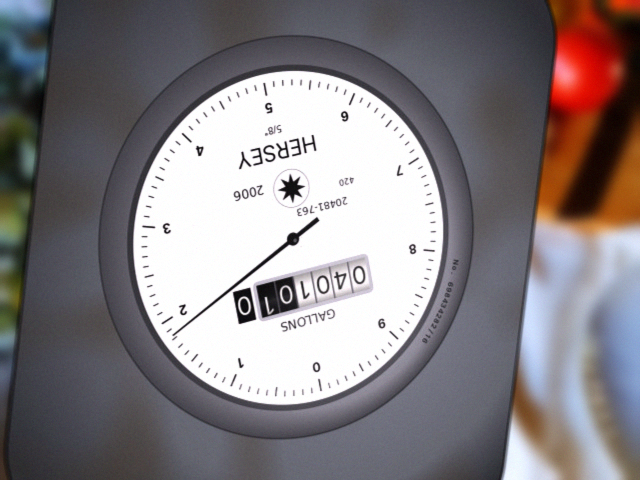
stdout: 401011.8 gal
